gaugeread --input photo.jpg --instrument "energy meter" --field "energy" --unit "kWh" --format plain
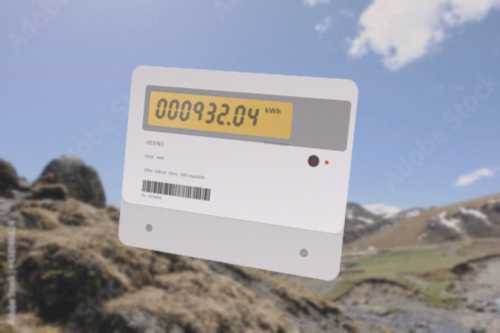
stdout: 932.04 kWh
